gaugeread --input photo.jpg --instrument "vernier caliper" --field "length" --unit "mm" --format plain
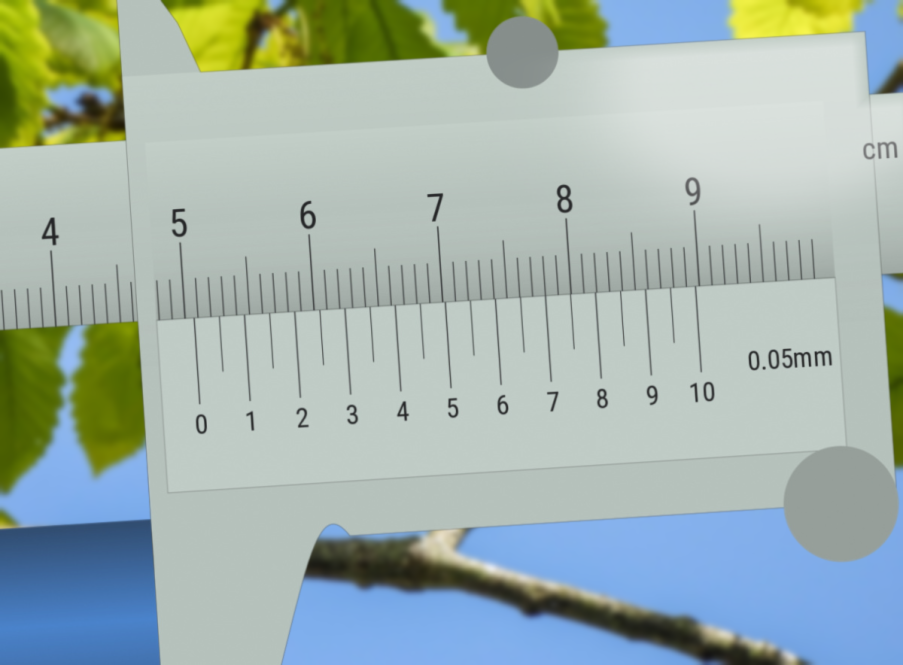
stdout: 50.7 mm
